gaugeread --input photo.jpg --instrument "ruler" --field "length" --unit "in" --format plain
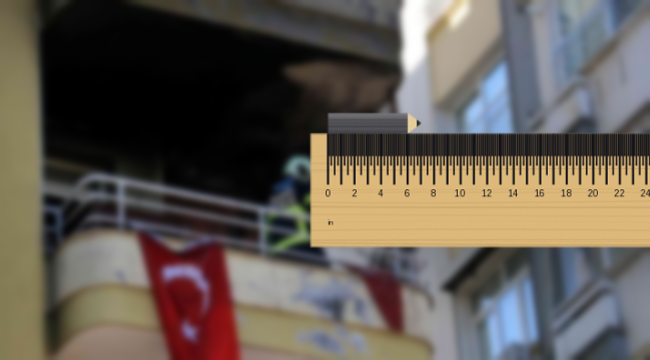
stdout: 7 in
